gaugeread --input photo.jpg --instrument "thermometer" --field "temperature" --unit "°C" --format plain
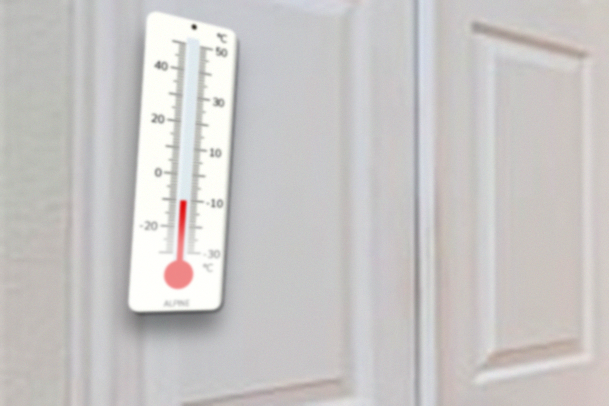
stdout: -10 °C
